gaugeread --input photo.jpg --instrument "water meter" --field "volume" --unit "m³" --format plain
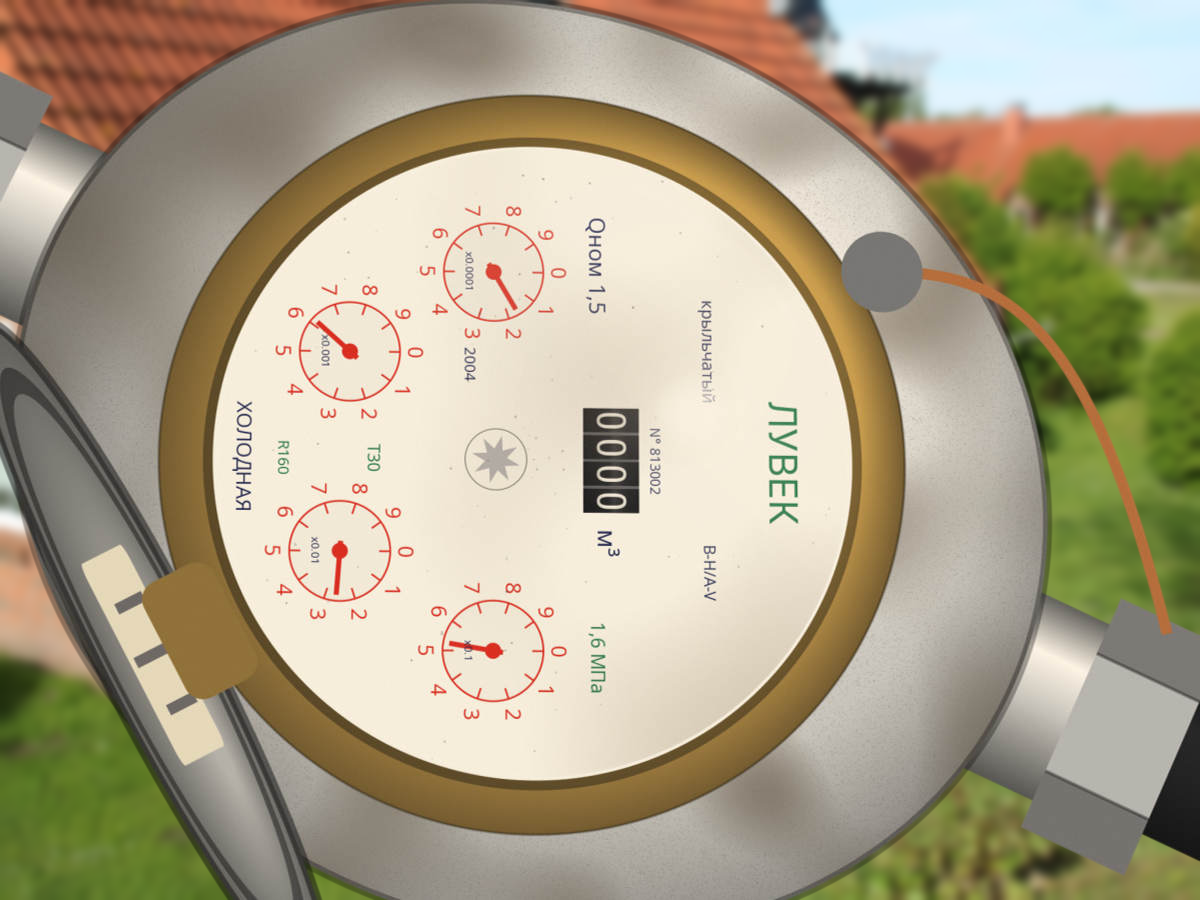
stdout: 0.5261 m³
